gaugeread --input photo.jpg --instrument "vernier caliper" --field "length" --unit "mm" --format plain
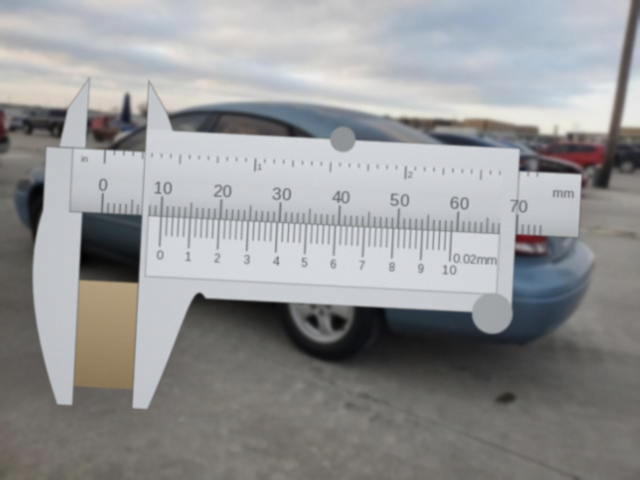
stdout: 10.0 mm
